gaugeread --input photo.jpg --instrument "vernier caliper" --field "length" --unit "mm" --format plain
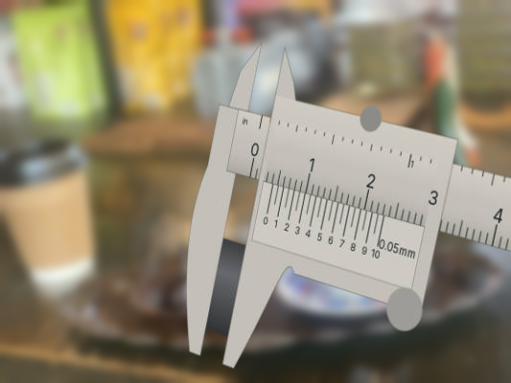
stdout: 4.2 mm
